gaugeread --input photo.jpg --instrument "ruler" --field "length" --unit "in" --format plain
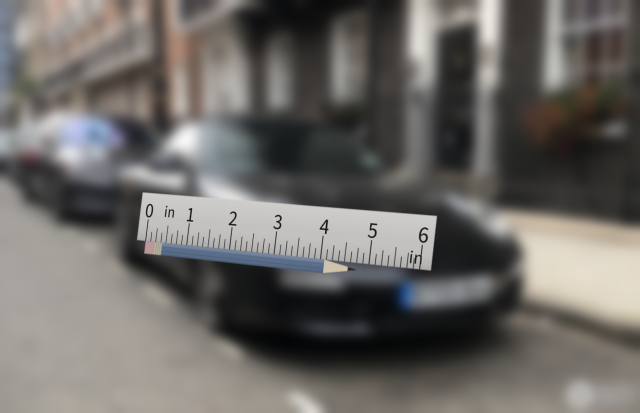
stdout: 4.75 in
